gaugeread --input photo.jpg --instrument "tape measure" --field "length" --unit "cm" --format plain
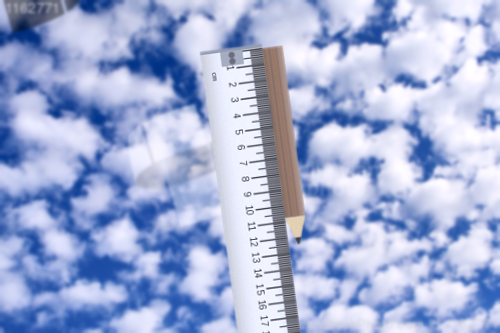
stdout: 12.5 cm
